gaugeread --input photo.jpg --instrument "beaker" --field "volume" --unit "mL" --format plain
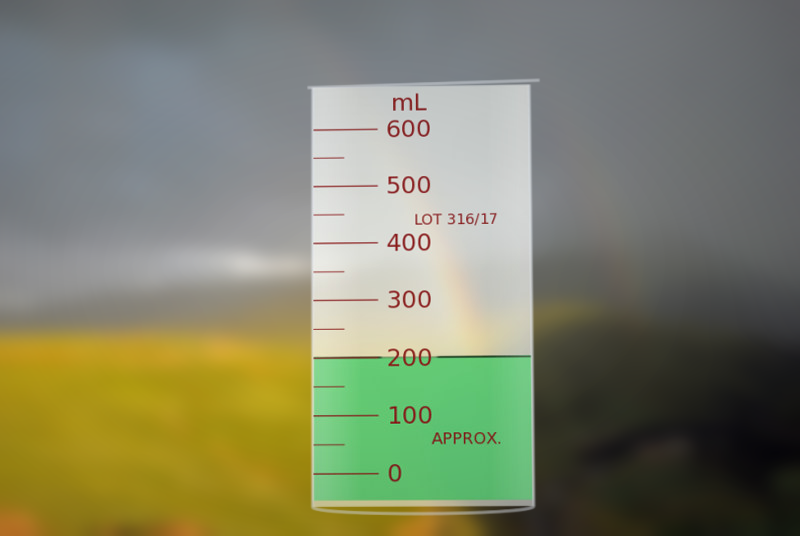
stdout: 200 mL
